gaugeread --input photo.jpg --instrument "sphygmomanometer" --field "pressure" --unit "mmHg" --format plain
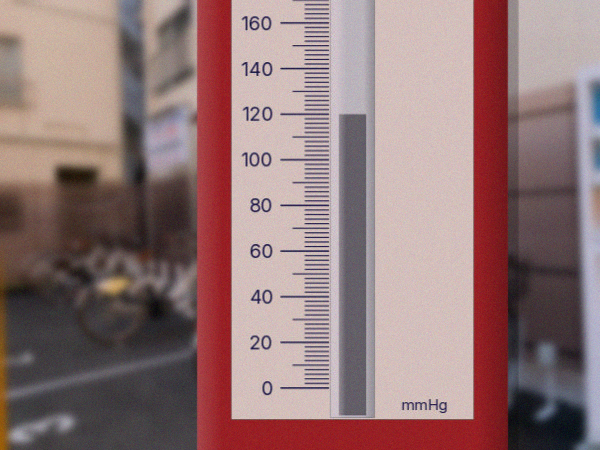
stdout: 120 mmHg
